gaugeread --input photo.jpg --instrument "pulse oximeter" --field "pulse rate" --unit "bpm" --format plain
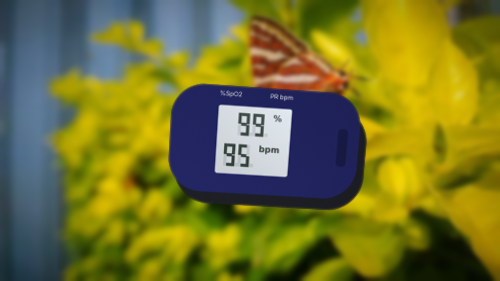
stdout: 95 bpm
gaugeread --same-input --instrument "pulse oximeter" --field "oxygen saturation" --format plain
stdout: 99 %
